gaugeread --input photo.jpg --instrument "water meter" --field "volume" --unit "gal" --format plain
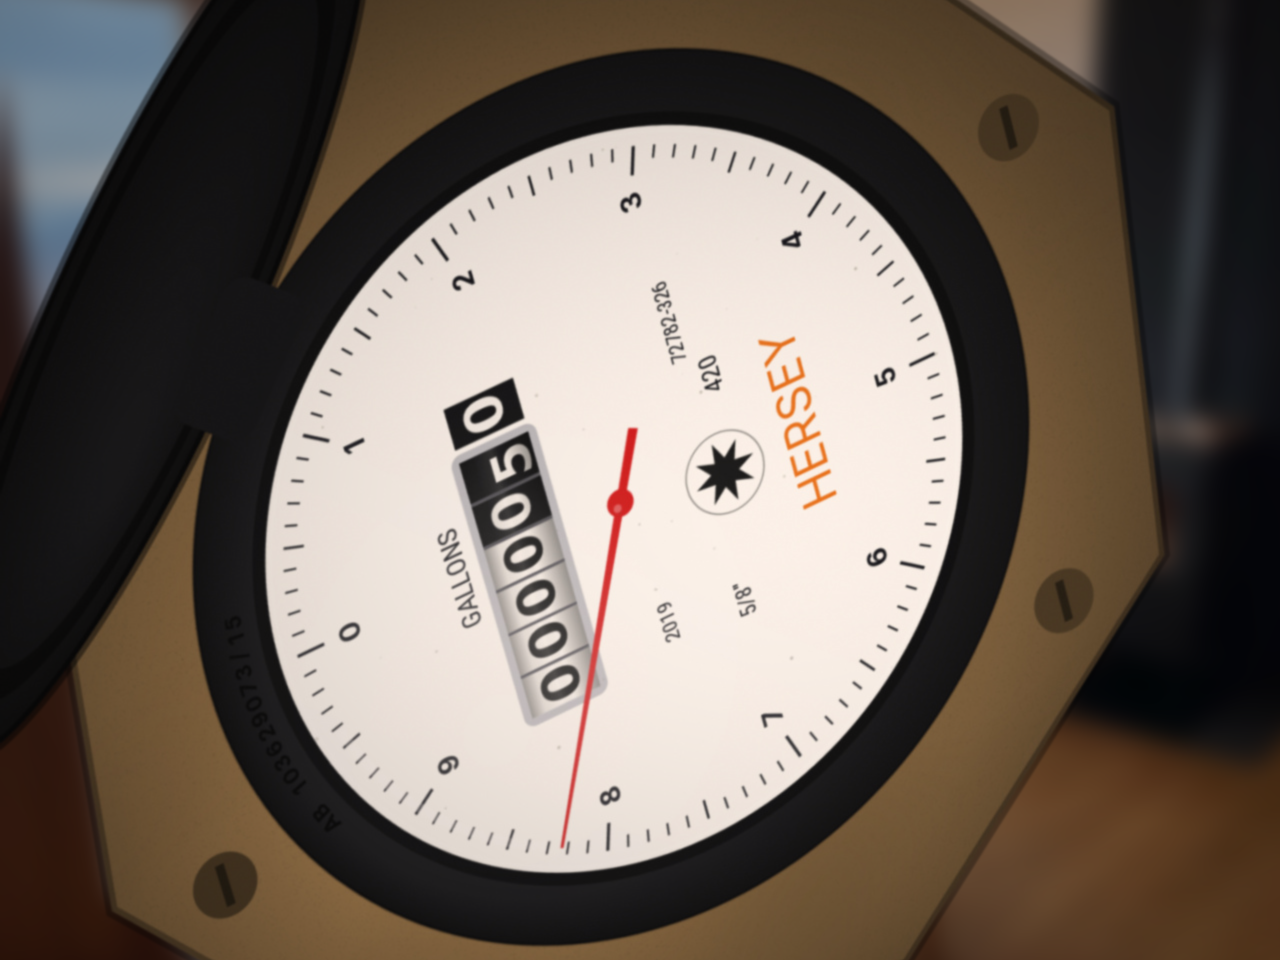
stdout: 48.2 gal
